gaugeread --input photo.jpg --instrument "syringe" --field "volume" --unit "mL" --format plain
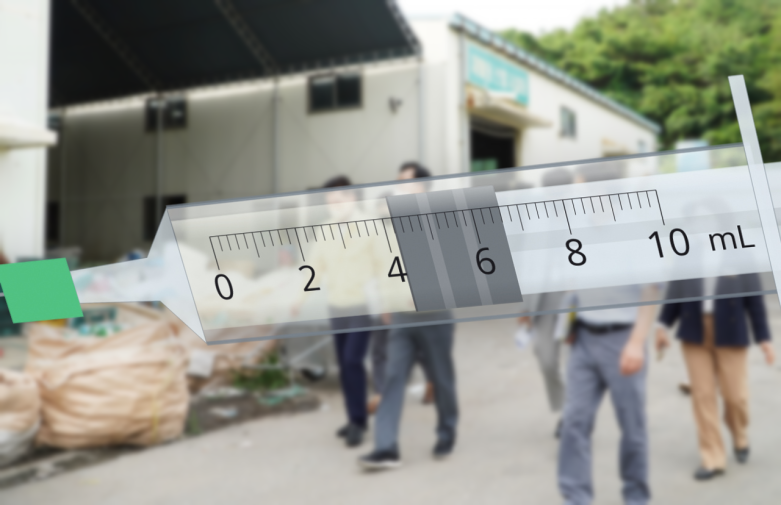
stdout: 4.2 mL
